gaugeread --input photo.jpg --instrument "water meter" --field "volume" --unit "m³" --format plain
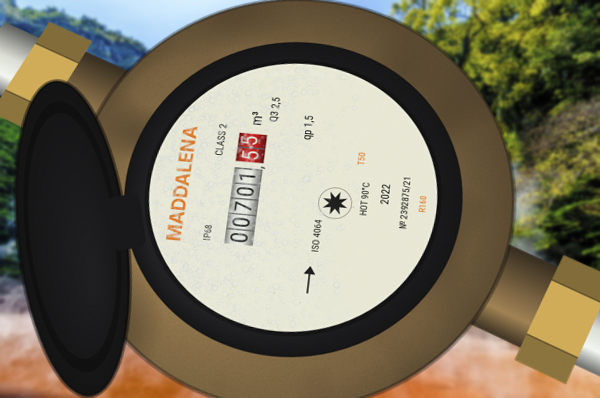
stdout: 701.55 m³
